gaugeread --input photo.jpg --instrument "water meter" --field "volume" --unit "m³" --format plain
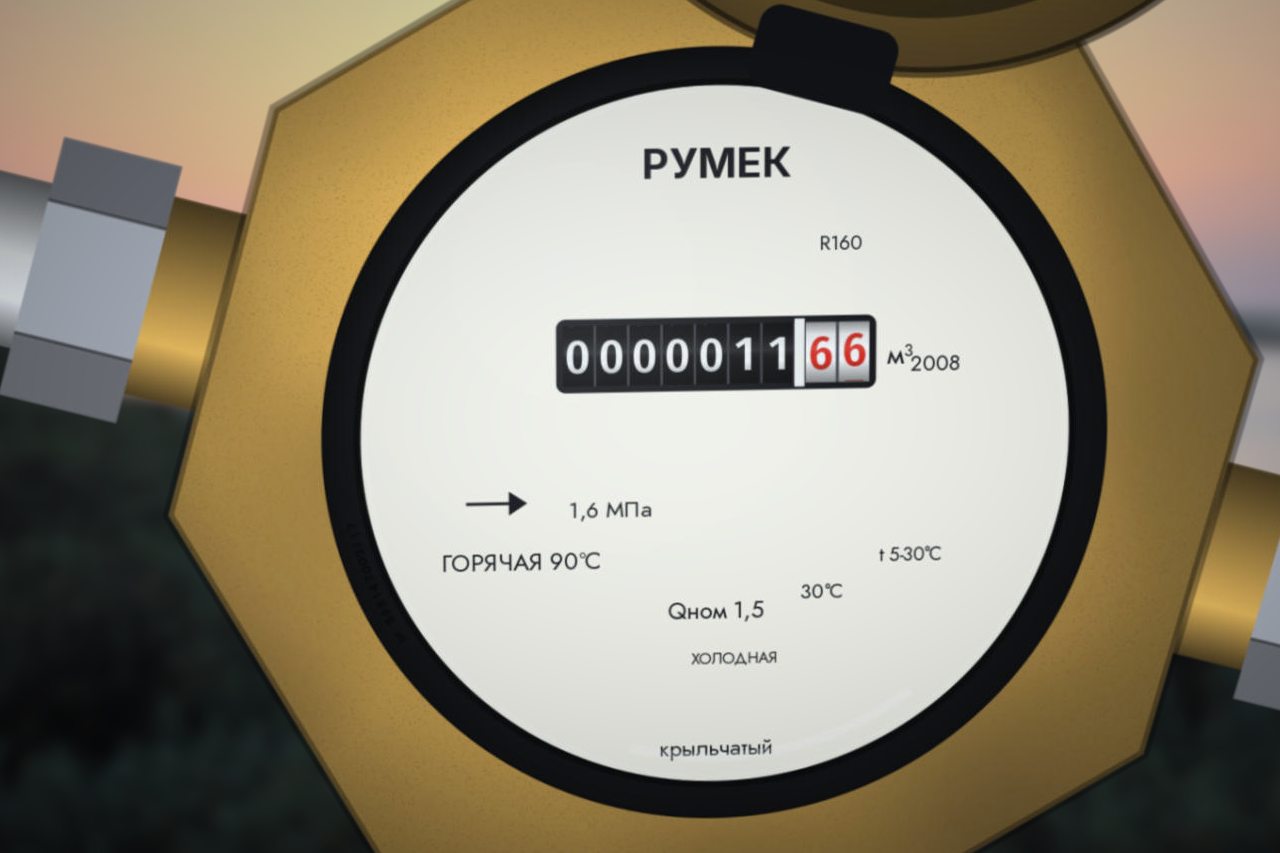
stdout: 11.66 m³
